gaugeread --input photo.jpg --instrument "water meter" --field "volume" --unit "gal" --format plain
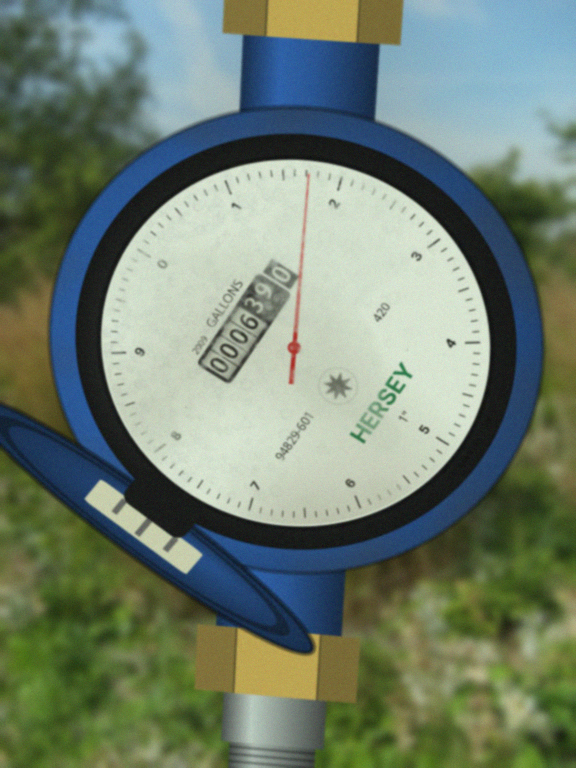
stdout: 6391.7 gal
